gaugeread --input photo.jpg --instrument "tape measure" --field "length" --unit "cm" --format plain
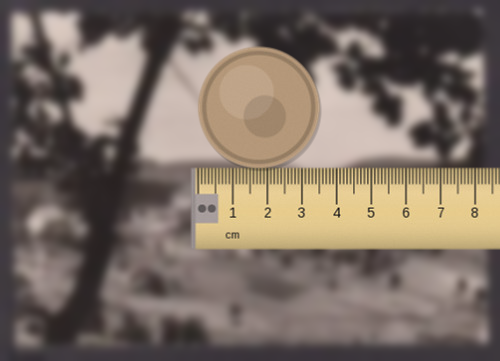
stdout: 3.5 cm
